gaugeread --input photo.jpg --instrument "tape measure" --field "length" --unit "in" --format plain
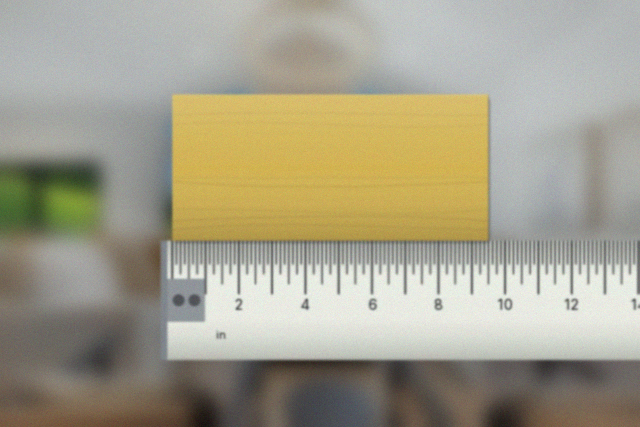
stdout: 9.5 in
